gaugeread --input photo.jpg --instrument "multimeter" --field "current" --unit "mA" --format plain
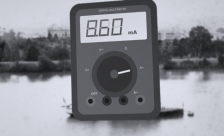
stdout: 8.60 mA
